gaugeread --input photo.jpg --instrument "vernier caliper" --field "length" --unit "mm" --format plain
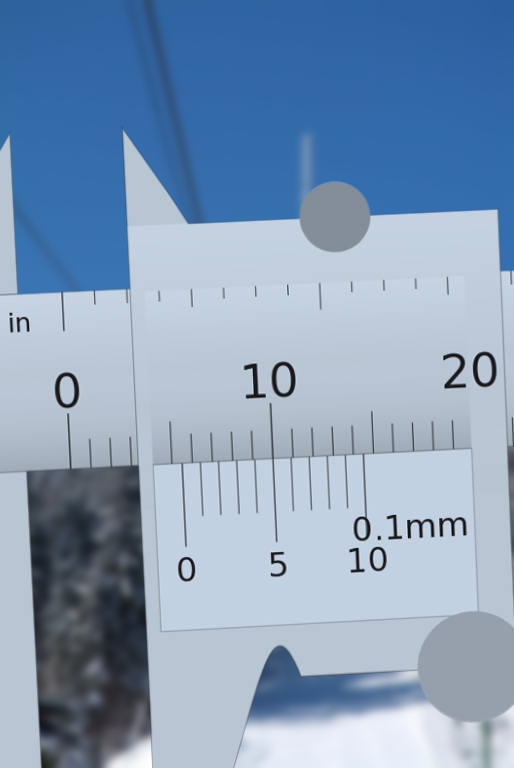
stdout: 5.5 mm
